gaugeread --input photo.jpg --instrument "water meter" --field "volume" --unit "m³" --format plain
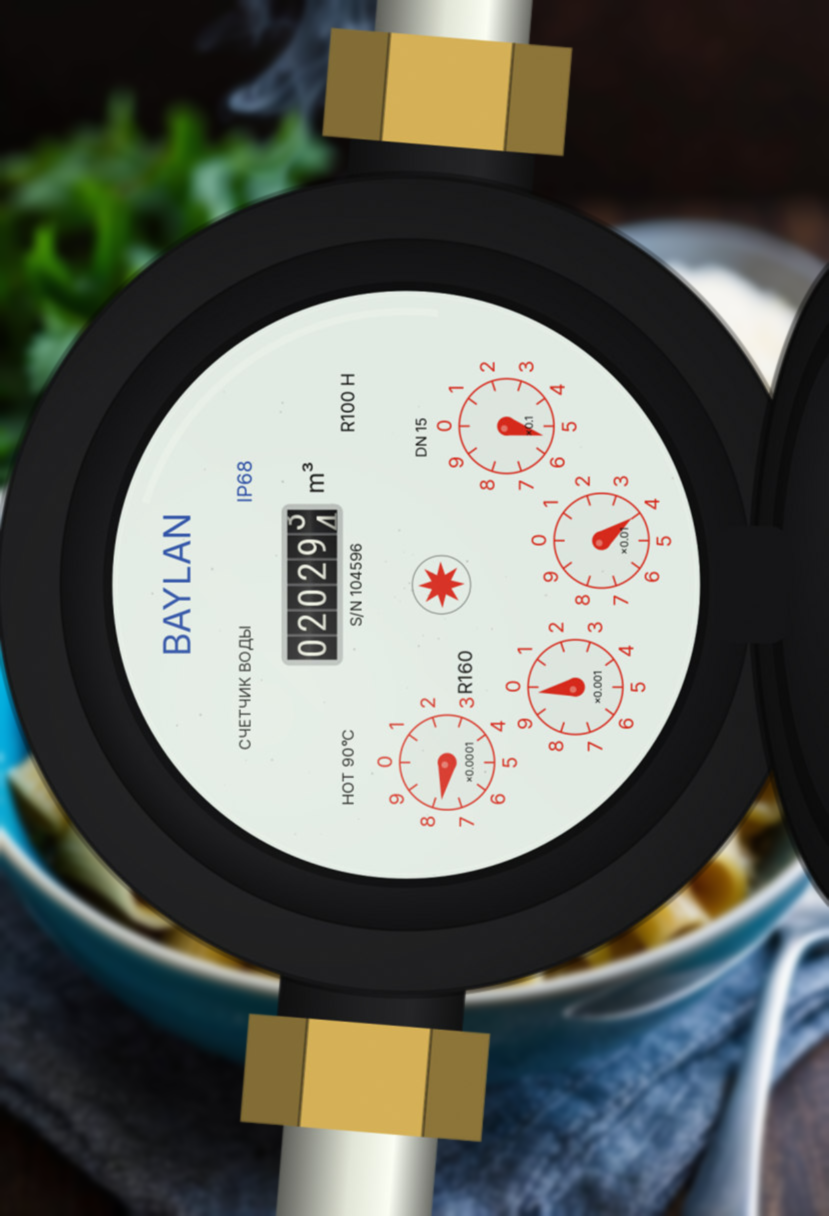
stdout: 20293.5397 m³
